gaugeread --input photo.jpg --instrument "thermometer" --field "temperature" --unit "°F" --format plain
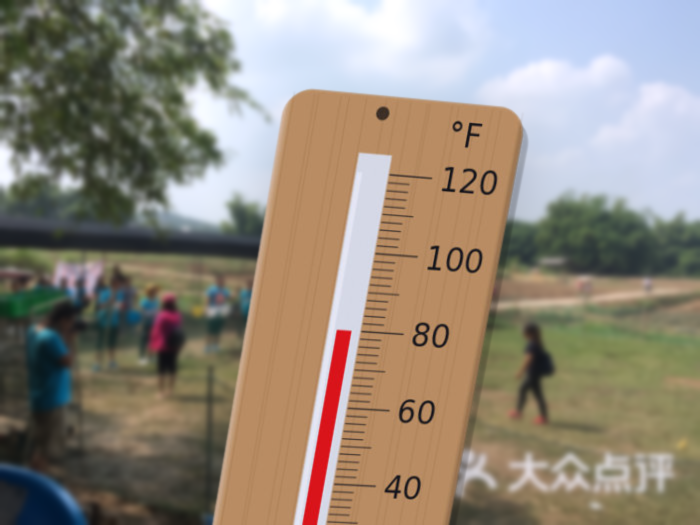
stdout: 80 °F
